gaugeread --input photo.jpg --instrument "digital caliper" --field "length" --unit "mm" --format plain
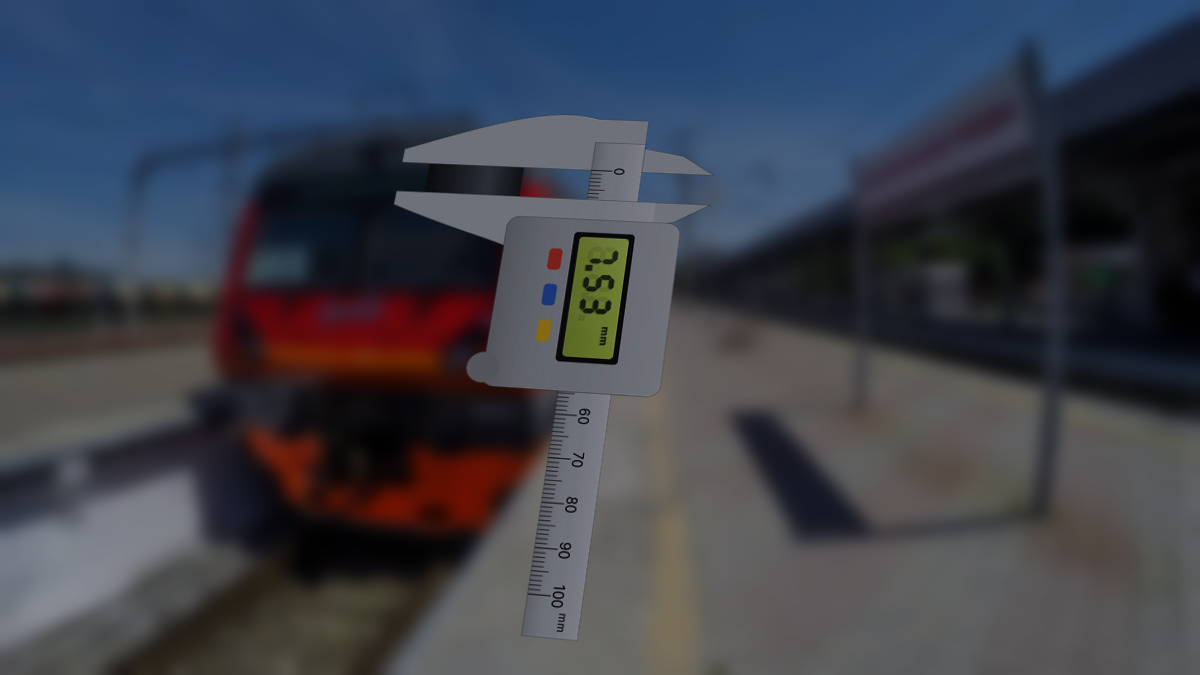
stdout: 7.53 mm
